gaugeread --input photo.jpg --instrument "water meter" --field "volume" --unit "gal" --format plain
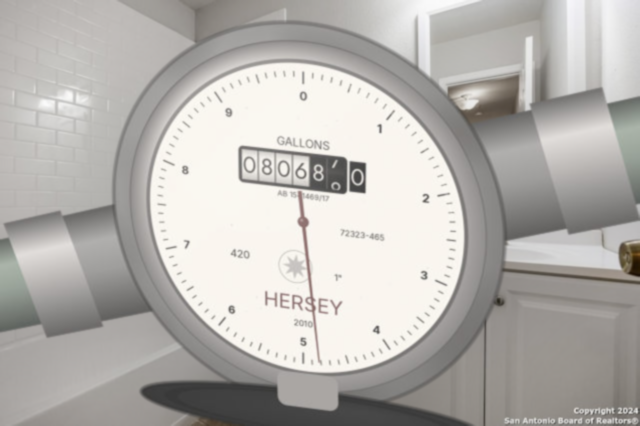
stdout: 806874.8 gal
